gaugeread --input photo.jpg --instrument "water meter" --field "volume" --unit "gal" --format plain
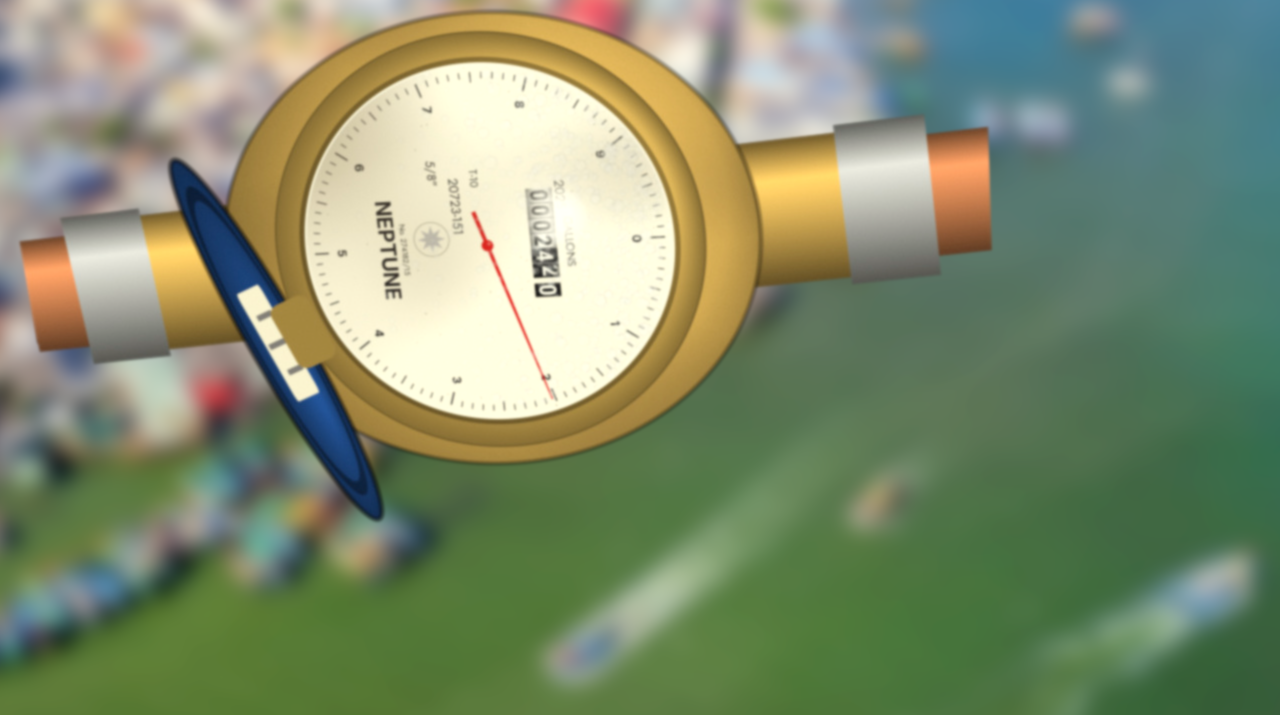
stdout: 2422.0 gal
